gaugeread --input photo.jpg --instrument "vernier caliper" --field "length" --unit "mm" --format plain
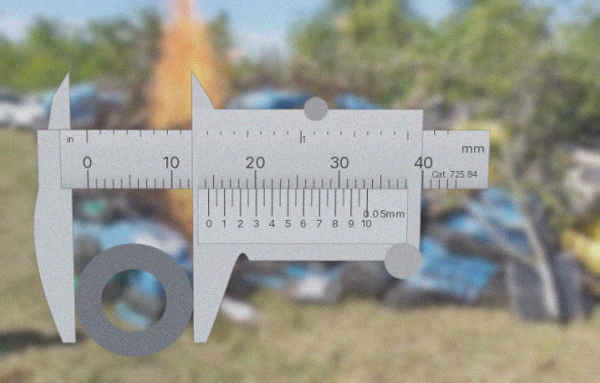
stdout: 14.4 mm
